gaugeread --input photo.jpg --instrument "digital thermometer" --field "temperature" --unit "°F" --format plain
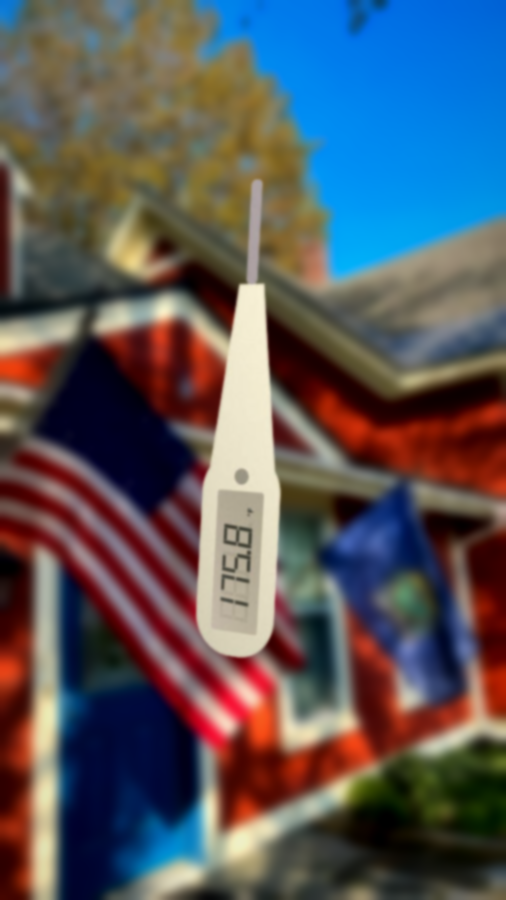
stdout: 175.8 °F
